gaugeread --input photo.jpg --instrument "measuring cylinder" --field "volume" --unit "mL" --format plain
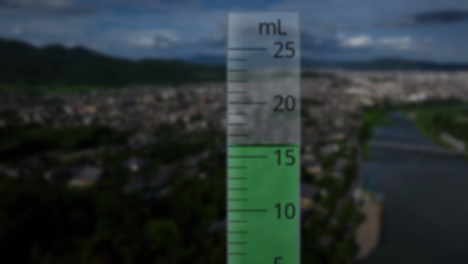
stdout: 16 mL
